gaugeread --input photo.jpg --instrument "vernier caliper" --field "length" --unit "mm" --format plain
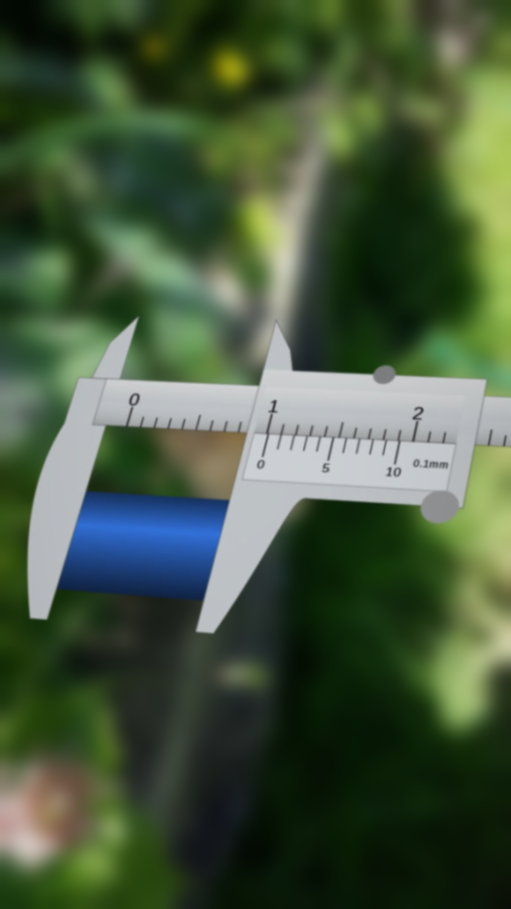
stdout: 10.1 mm
